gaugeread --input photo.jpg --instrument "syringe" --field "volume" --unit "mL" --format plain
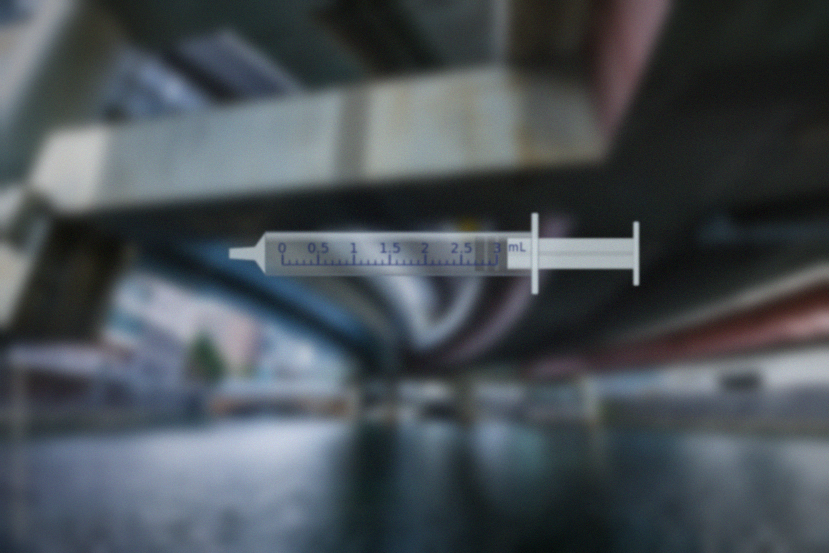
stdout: 2.7 mL
